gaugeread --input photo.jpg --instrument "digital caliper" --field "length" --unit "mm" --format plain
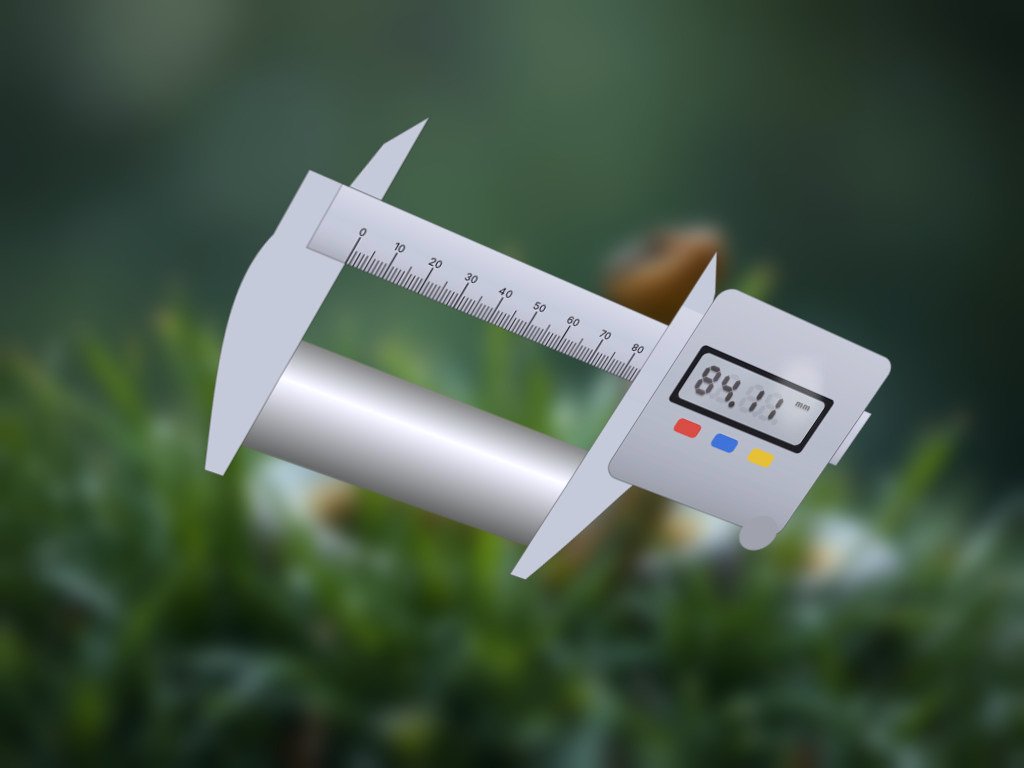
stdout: 84.11 mm
